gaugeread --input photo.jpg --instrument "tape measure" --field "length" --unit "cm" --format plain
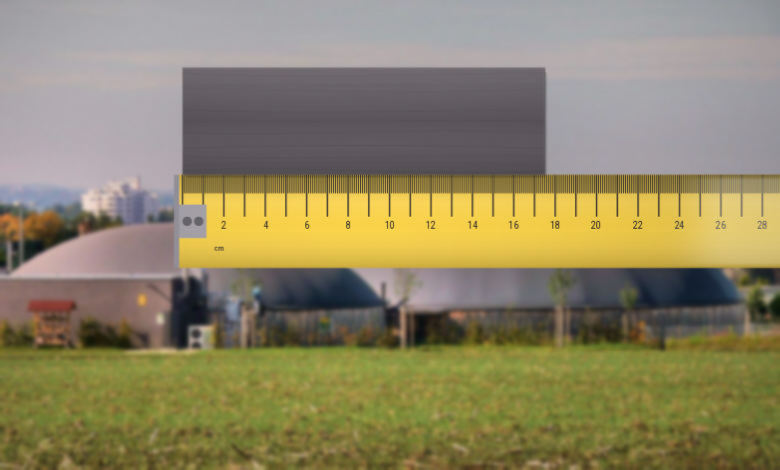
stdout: 17.5 cm
